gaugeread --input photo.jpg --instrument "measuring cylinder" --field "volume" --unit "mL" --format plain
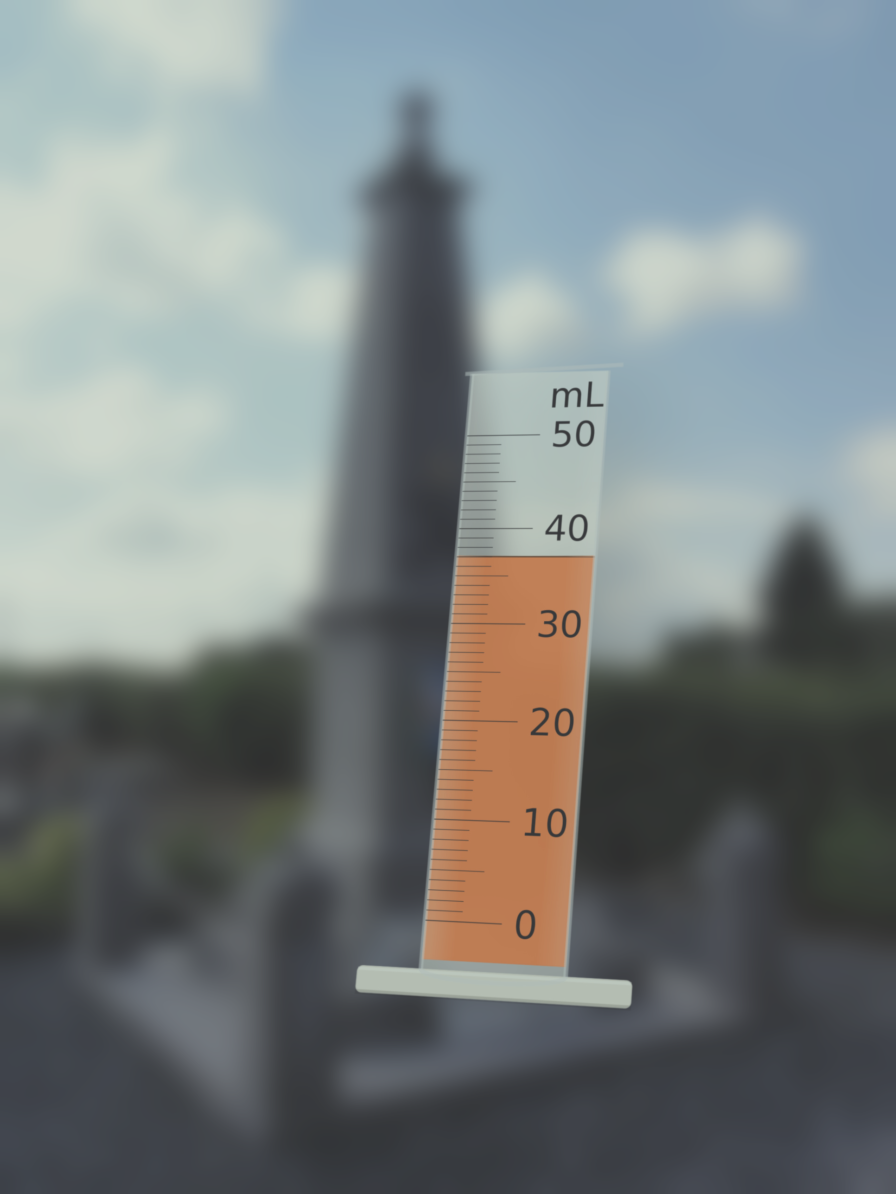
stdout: 37 mL
